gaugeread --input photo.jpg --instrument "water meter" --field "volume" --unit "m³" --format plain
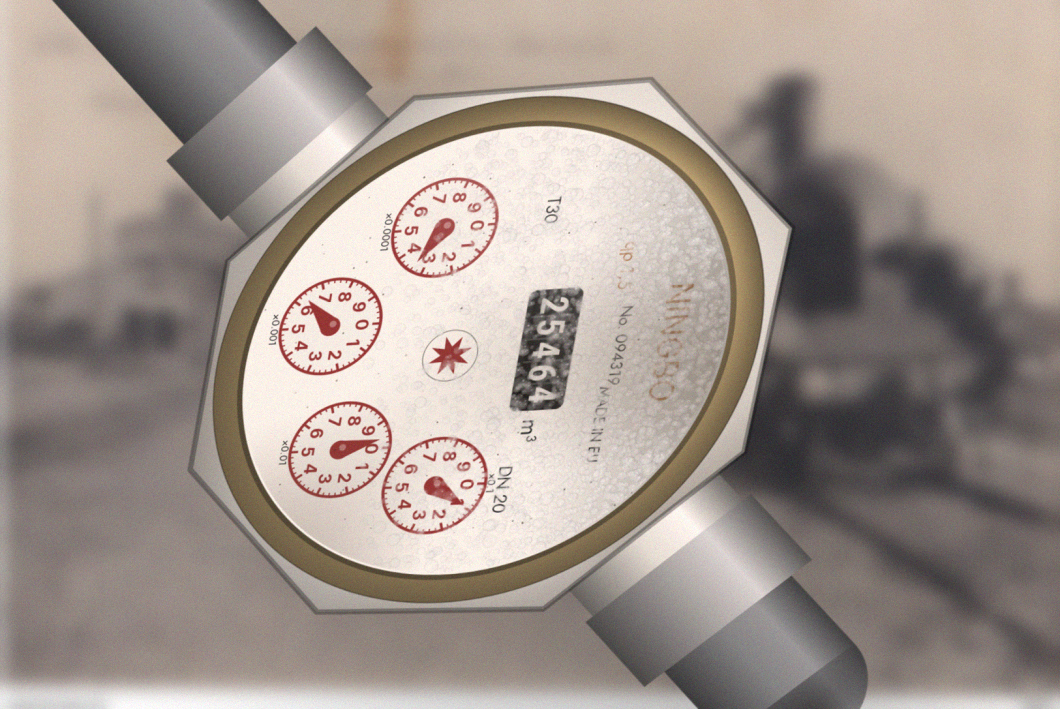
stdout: 25464.0963 m³
